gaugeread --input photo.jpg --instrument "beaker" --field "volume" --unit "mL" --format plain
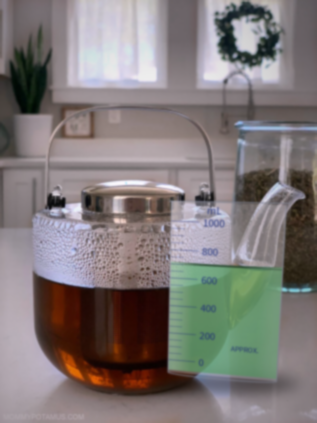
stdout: 700 mL
